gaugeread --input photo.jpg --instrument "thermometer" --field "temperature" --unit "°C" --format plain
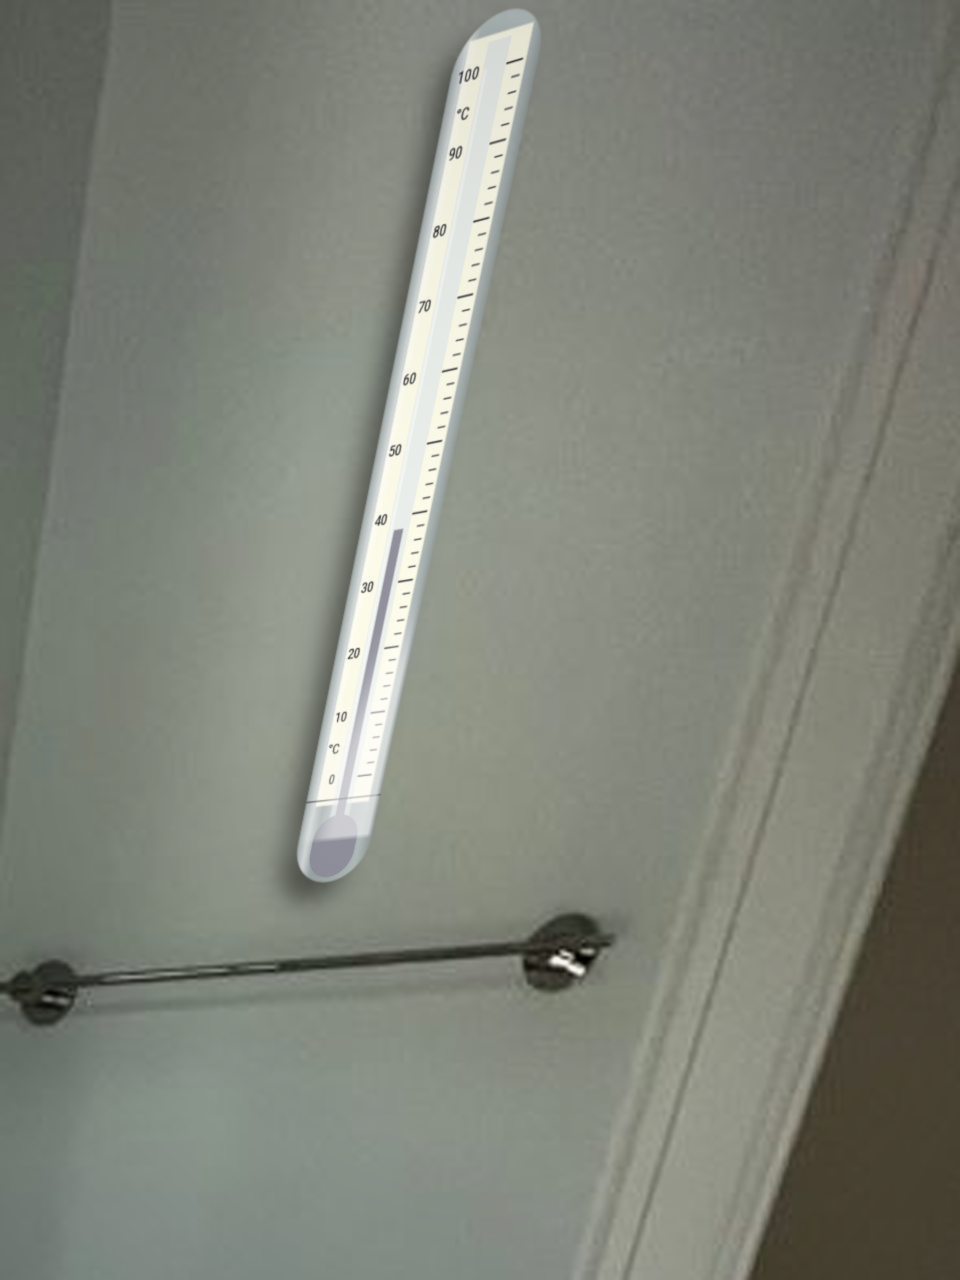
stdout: 38 °C
